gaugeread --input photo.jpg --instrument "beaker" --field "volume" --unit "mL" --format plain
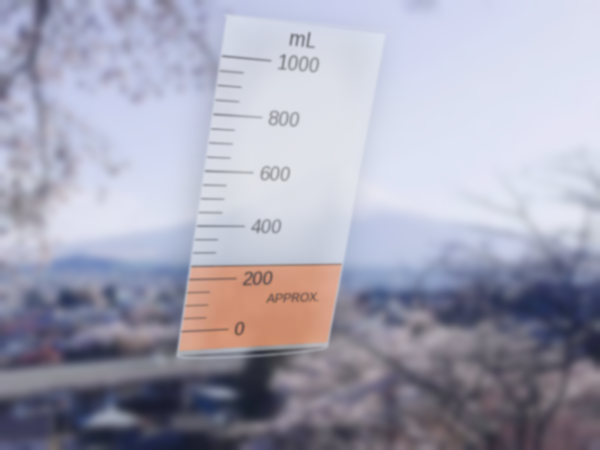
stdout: 250 mL
